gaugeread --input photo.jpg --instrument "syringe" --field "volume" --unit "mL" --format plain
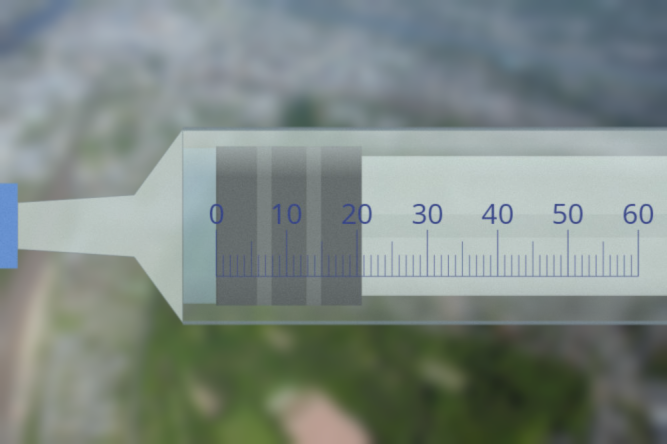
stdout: 0 mL
